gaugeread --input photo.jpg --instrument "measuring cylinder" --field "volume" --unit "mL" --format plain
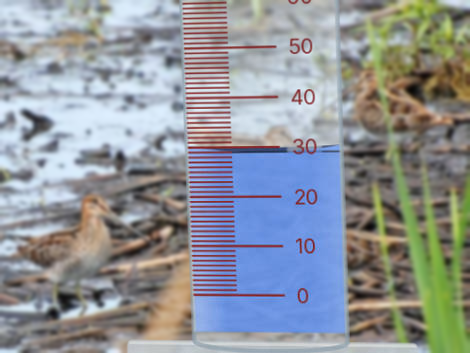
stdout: 29 mL
